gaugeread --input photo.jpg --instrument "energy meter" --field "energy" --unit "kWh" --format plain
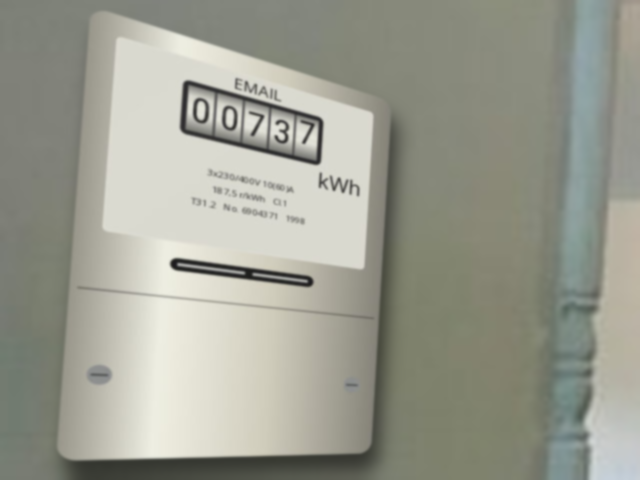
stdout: 737 kWh
